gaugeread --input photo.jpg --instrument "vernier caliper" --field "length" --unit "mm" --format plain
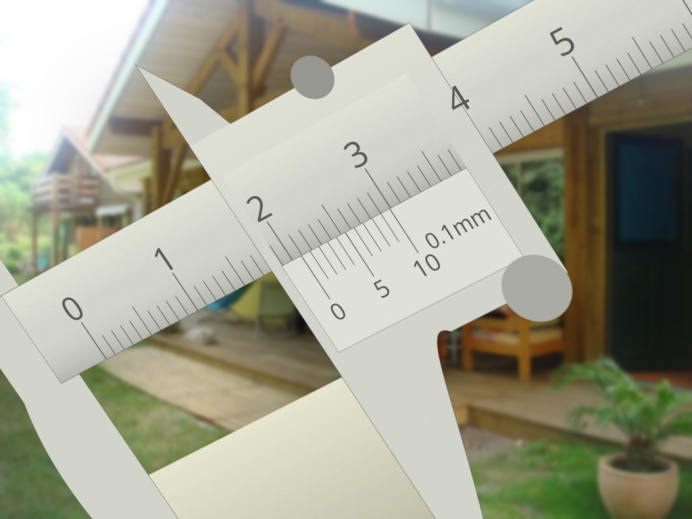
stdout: 20.9 mm
